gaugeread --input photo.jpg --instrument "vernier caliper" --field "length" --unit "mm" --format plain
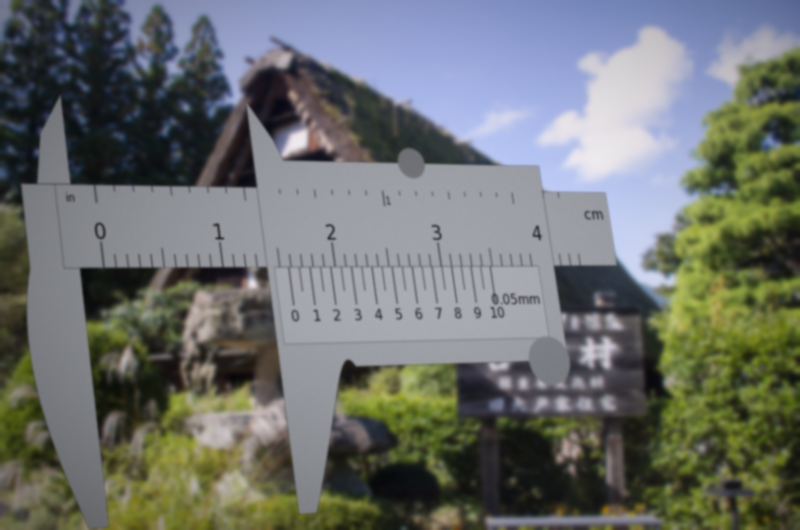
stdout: 15.8 mm
